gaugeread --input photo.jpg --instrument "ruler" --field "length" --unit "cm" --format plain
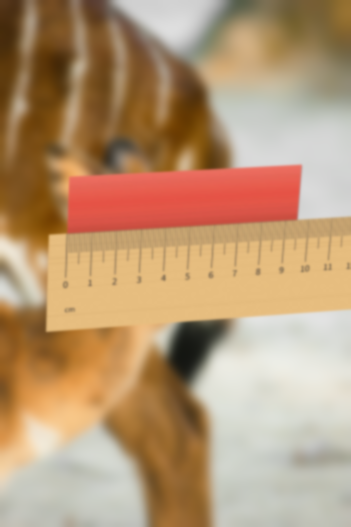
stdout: 9.5 cm
